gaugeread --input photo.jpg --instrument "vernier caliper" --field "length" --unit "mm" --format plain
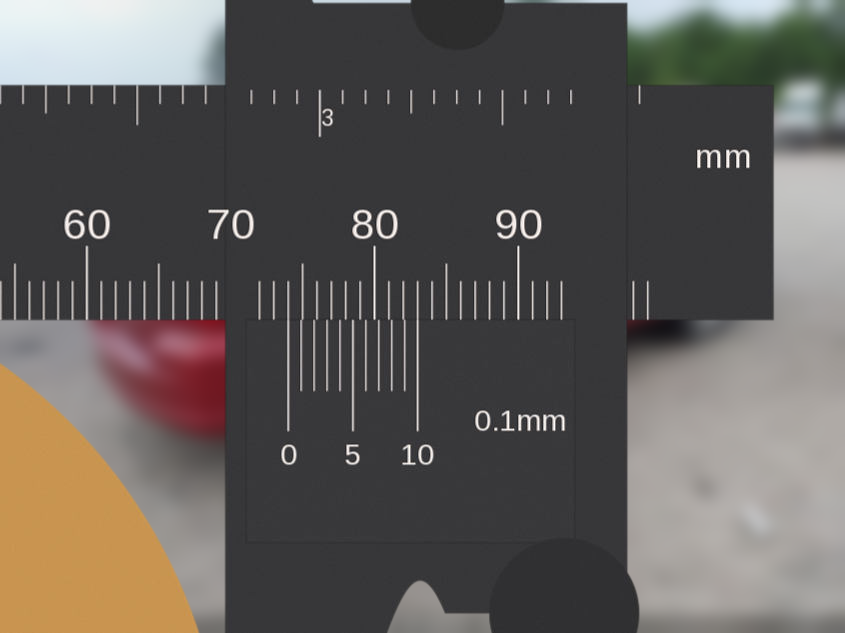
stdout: 74.0 mm
